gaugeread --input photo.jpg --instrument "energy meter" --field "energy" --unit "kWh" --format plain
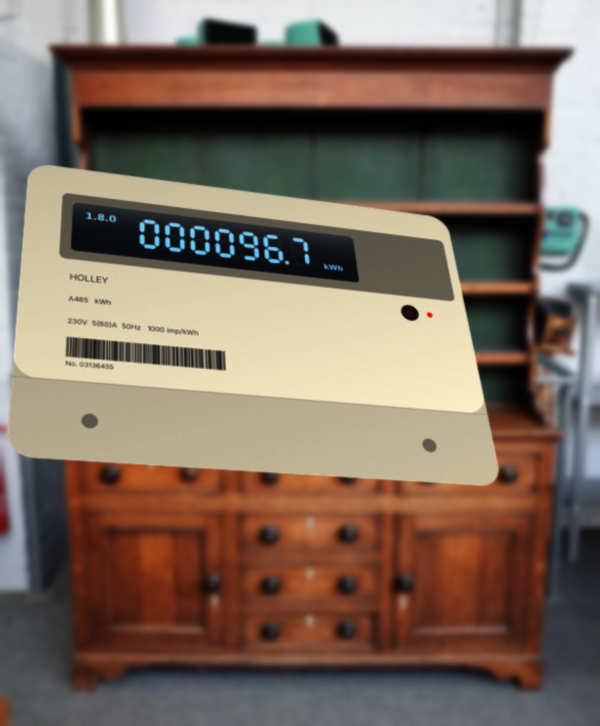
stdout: 96.7 kWh
